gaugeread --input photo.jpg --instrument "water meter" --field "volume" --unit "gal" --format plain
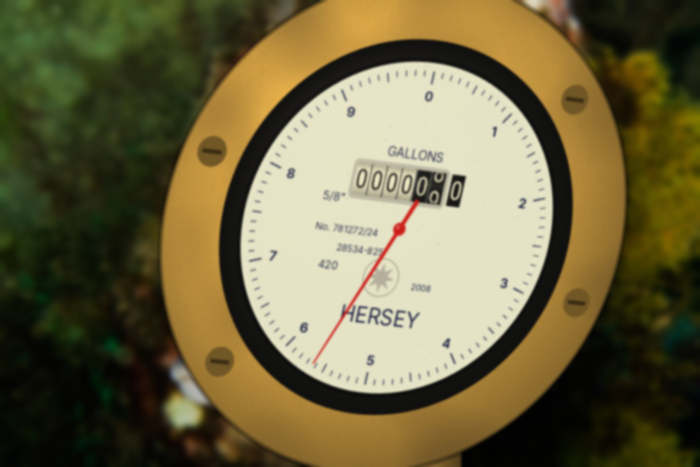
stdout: 85.6 gal
